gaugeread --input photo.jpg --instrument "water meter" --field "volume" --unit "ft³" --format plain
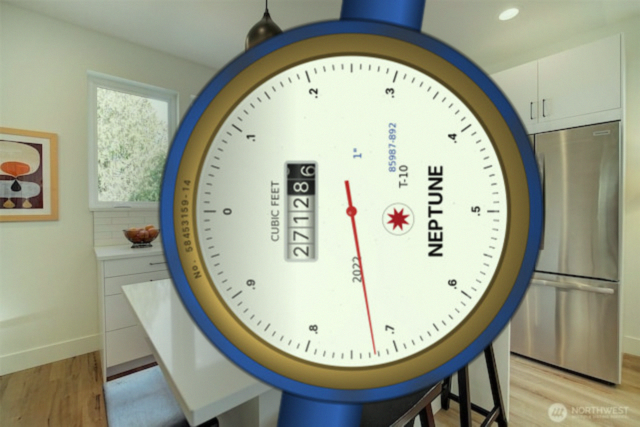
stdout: 271285.72 ft³
